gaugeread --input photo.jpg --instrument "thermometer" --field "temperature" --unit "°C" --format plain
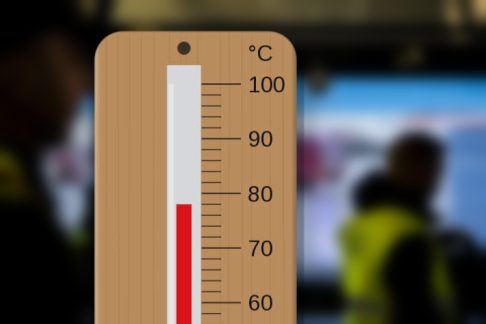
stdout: 78 °C
